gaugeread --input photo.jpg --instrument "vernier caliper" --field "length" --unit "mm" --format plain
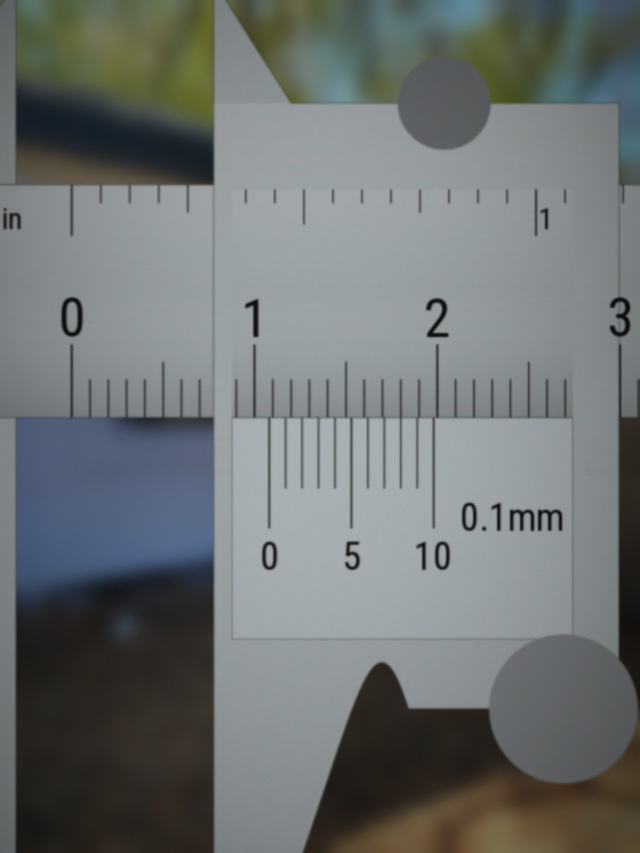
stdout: 10.8 mm
